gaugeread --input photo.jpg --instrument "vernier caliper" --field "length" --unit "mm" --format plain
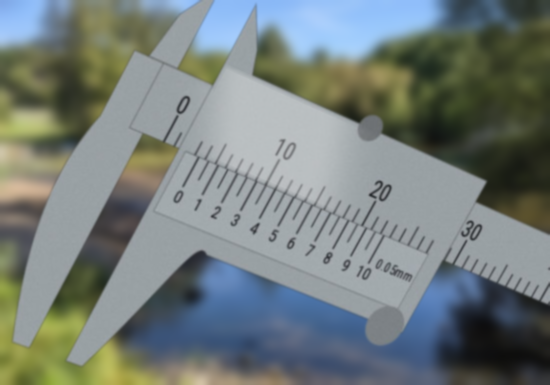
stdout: 3.4 mm
